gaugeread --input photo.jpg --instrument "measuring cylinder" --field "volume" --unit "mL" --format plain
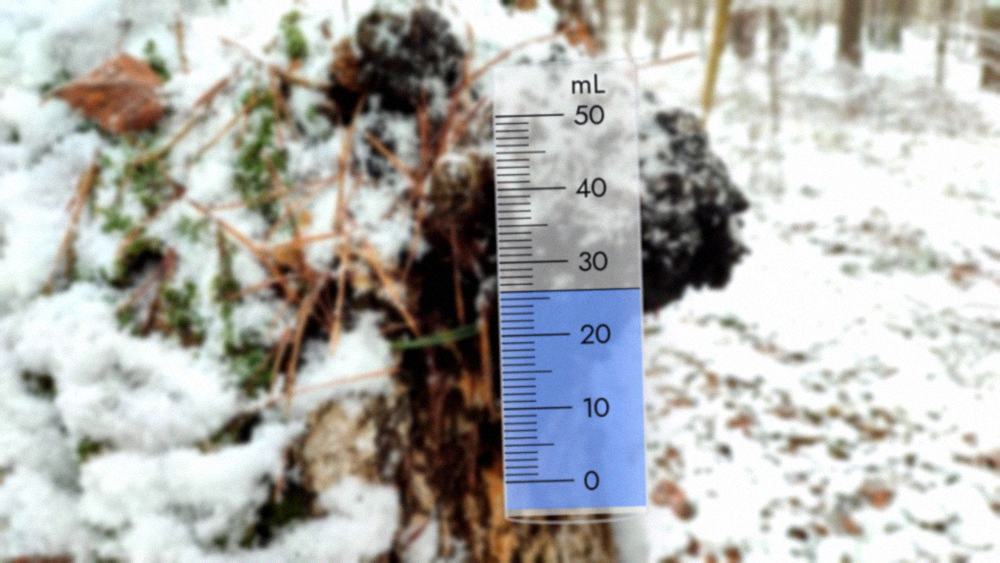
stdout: 26 mL
